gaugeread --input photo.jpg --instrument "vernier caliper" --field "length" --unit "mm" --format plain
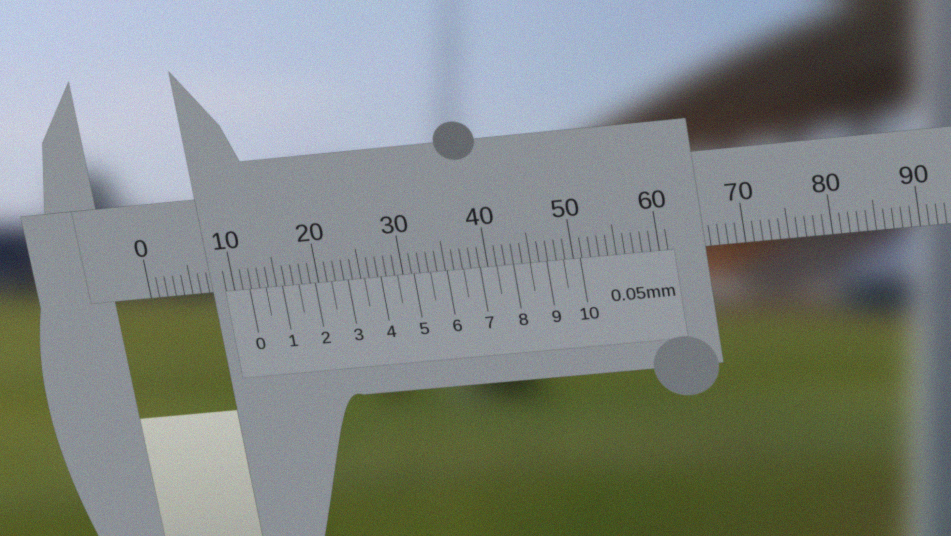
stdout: 11.8 mm
